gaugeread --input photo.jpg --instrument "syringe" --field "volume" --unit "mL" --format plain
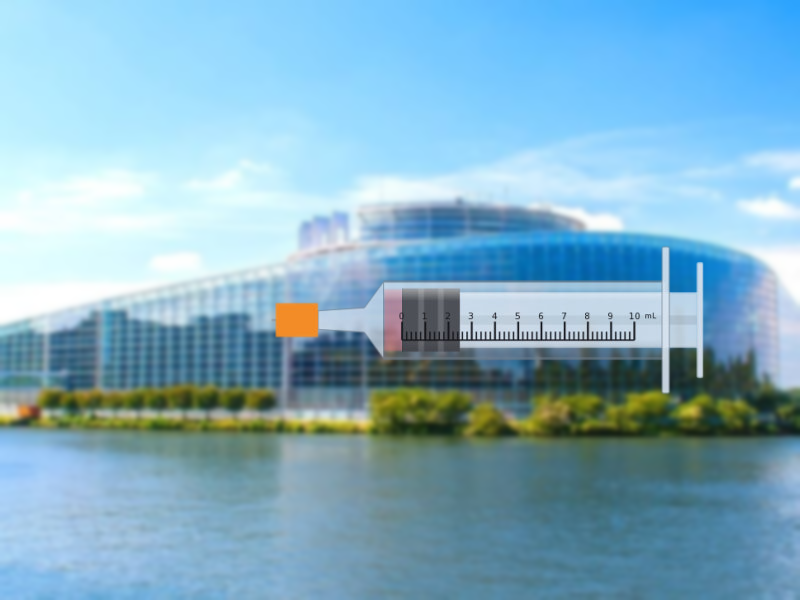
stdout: 0 mL
